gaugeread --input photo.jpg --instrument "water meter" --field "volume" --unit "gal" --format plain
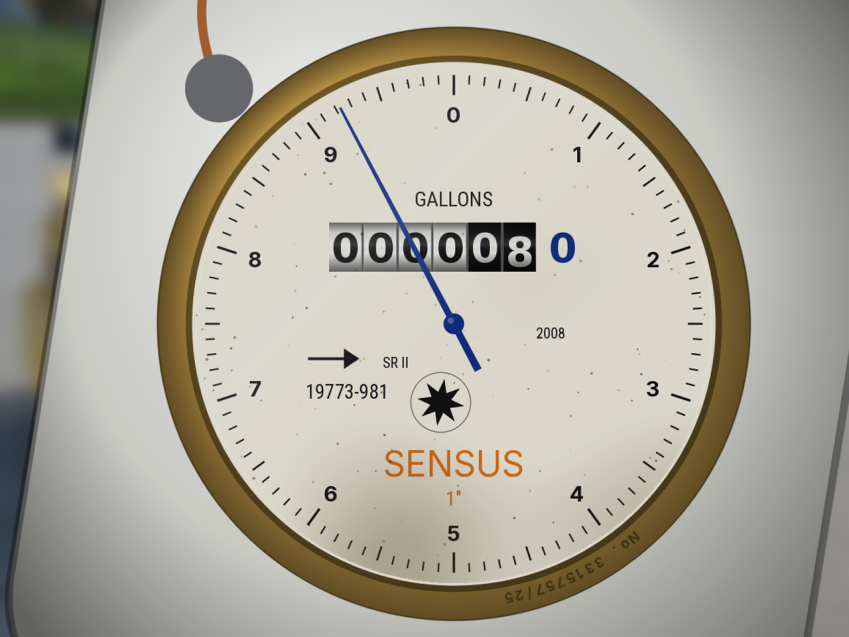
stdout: 79.2 gal
